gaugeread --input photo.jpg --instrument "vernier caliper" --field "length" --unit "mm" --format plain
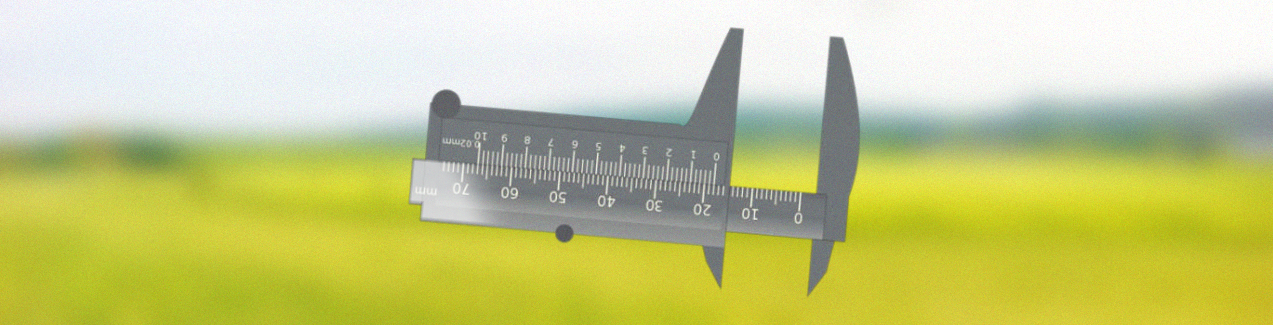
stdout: 18.0 mm
